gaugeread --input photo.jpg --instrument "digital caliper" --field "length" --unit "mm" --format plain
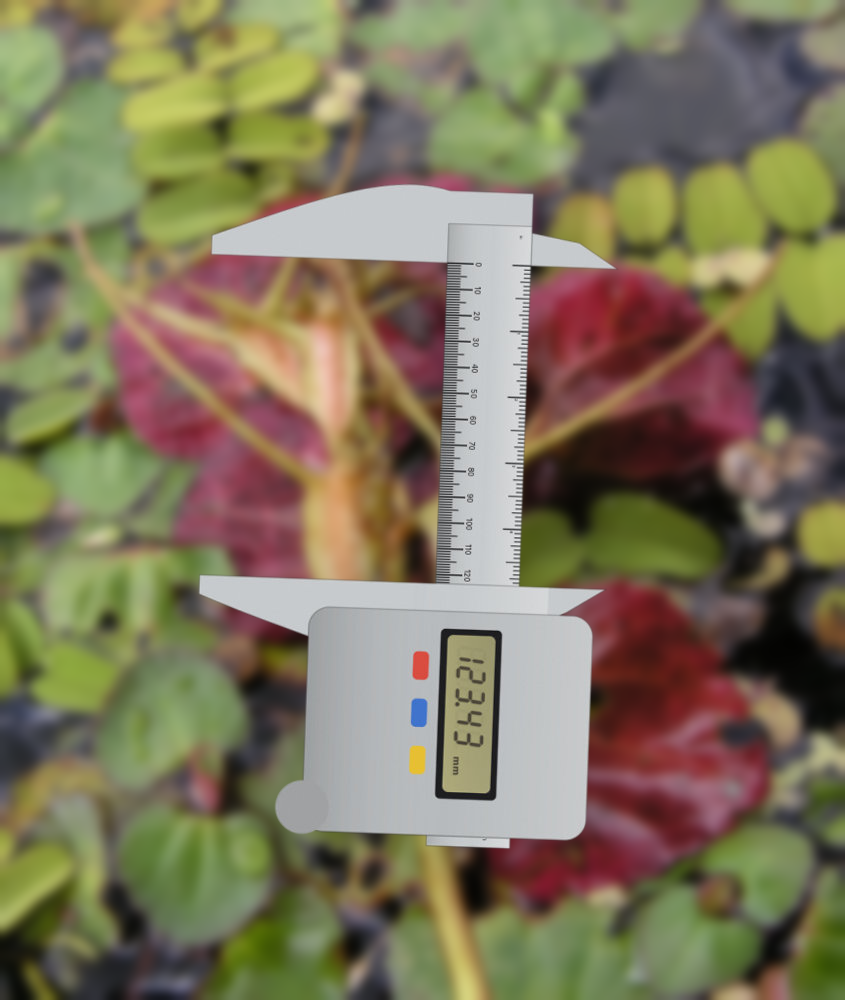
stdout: 123.43 mm
